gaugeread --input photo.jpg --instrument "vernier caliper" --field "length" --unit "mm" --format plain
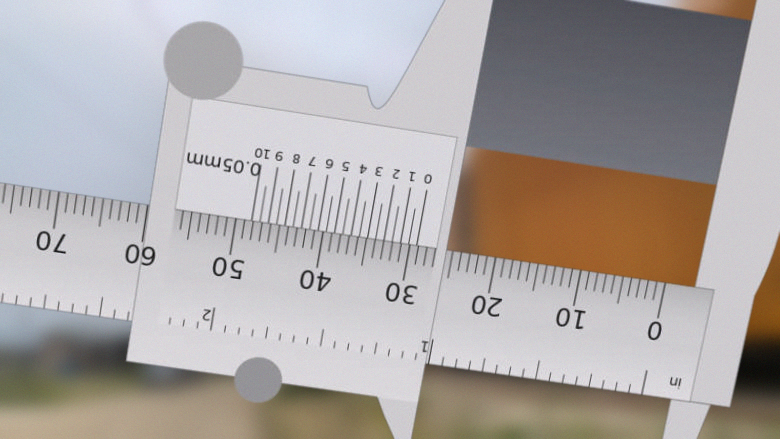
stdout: 29.2 mm
